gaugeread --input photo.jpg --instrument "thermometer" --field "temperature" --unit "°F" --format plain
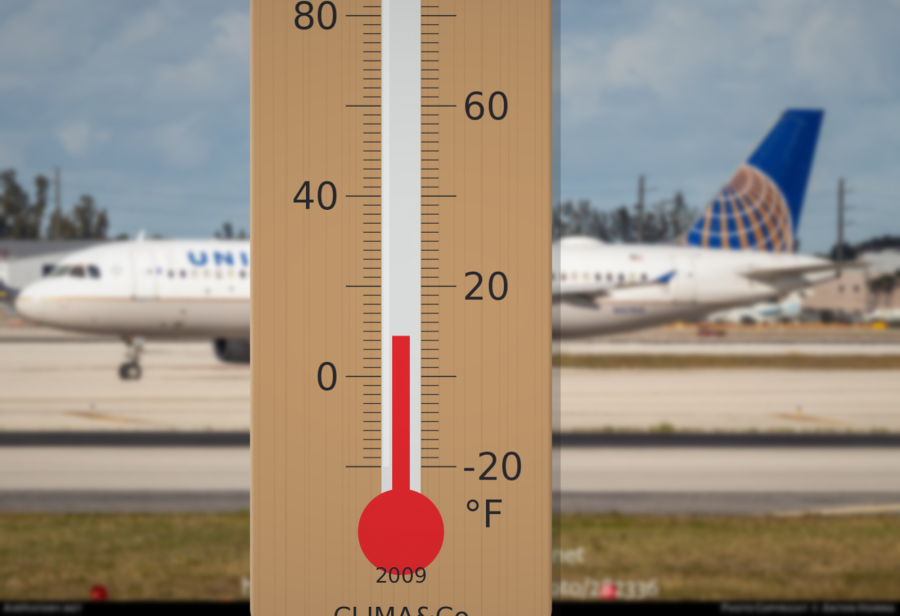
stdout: 9 °F
